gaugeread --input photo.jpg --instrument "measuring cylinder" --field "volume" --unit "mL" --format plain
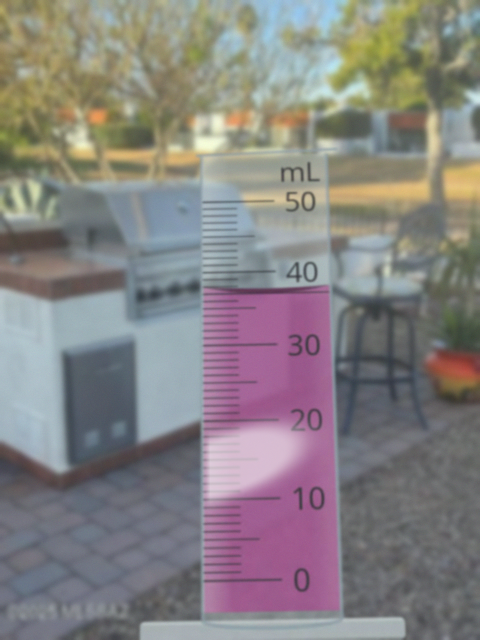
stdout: 37 mL
